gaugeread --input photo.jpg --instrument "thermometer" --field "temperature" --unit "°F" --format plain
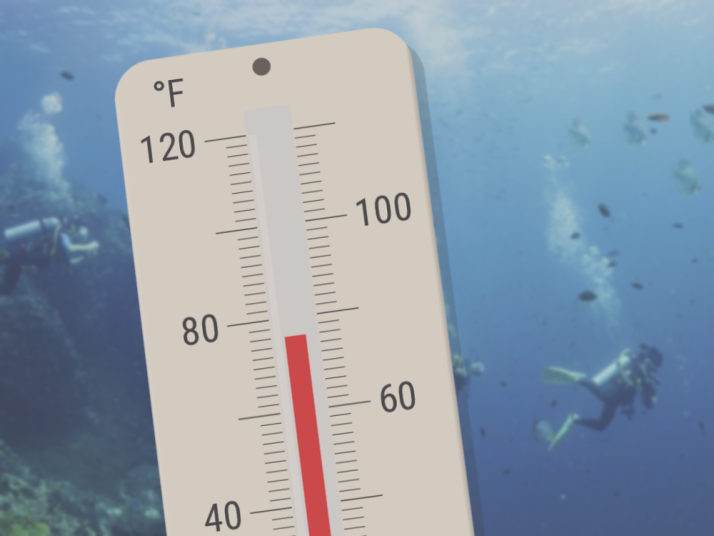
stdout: 76 °F
